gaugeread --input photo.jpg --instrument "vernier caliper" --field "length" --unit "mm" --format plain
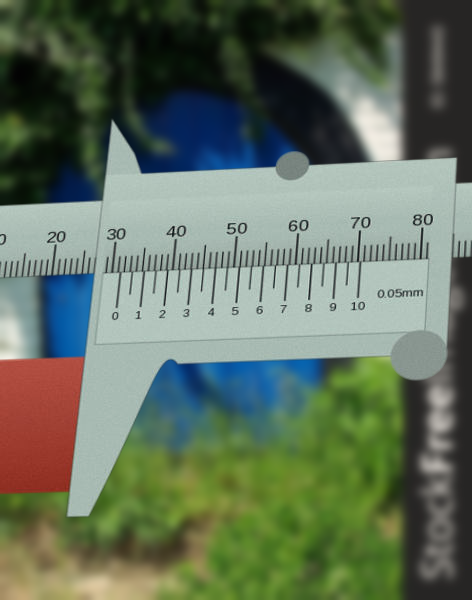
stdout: 31.4 mm
